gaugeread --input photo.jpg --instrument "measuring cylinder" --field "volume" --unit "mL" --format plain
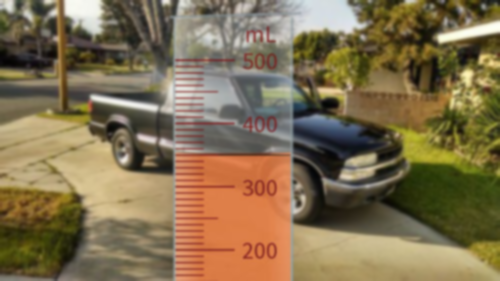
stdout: 350 mL
